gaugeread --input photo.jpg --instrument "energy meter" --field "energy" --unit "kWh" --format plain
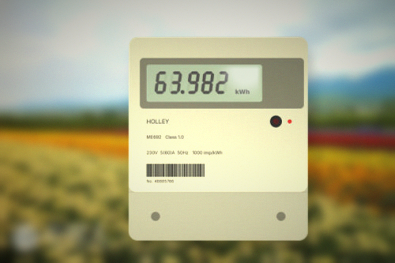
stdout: 63.982 kWh
